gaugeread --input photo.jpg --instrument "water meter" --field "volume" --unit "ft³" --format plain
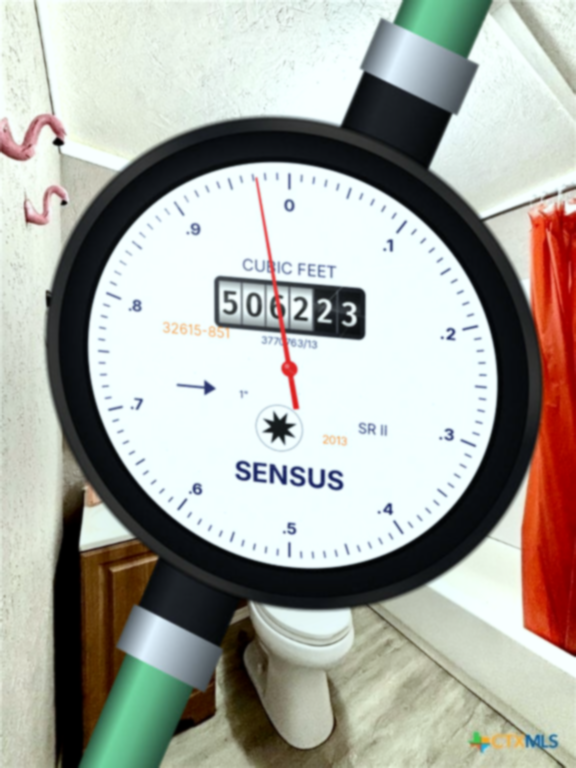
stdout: 506222.97 ft³
